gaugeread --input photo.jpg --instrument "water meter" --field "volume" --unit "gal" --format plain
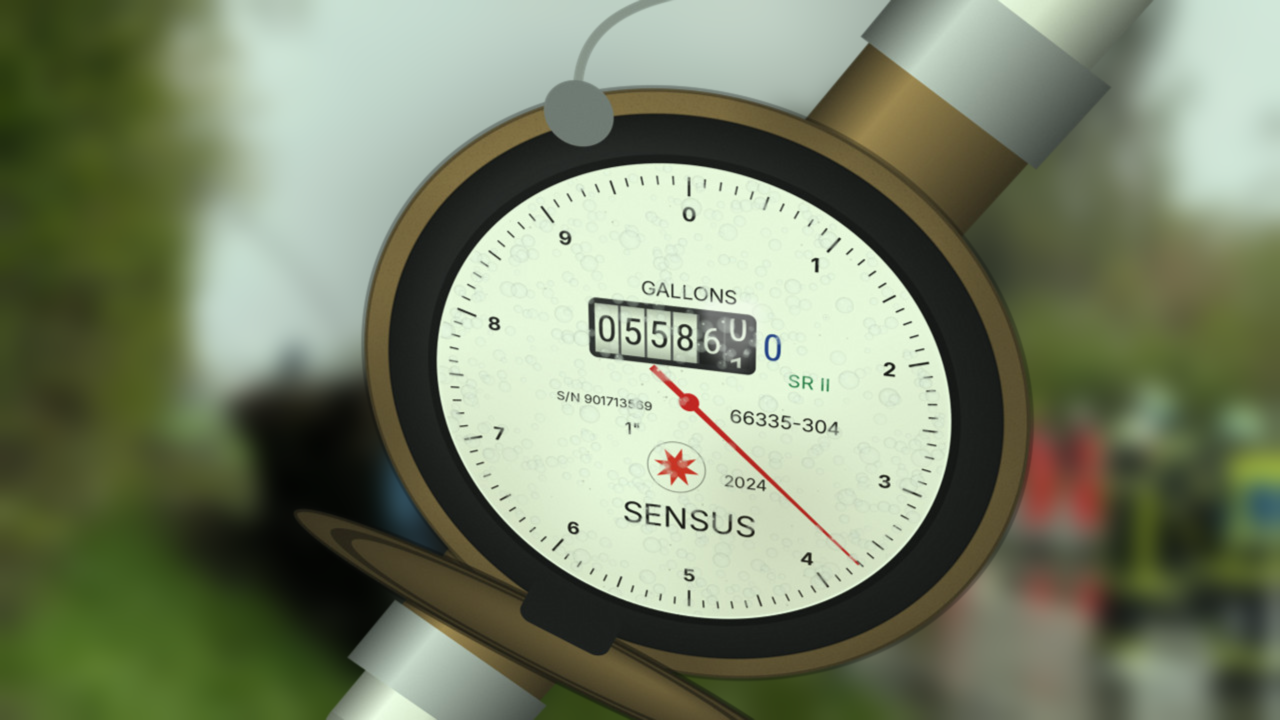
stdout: 558603.7 gal
